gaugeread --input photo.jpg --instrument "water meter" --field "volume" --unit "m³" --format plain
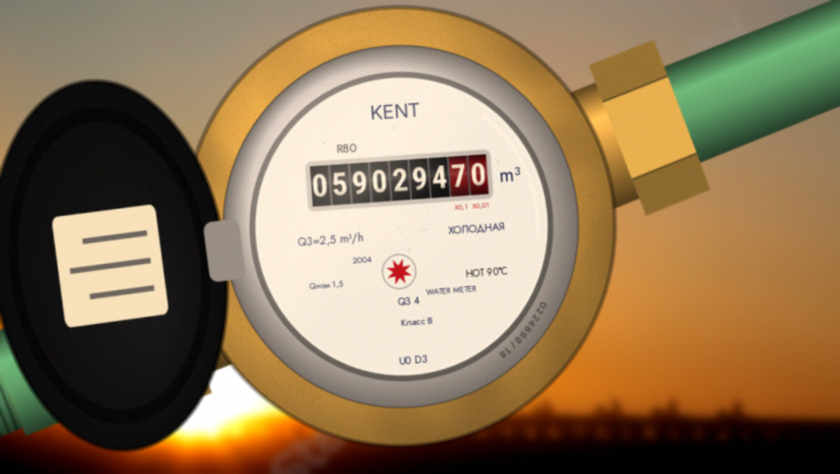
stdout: 590294.70 m³
